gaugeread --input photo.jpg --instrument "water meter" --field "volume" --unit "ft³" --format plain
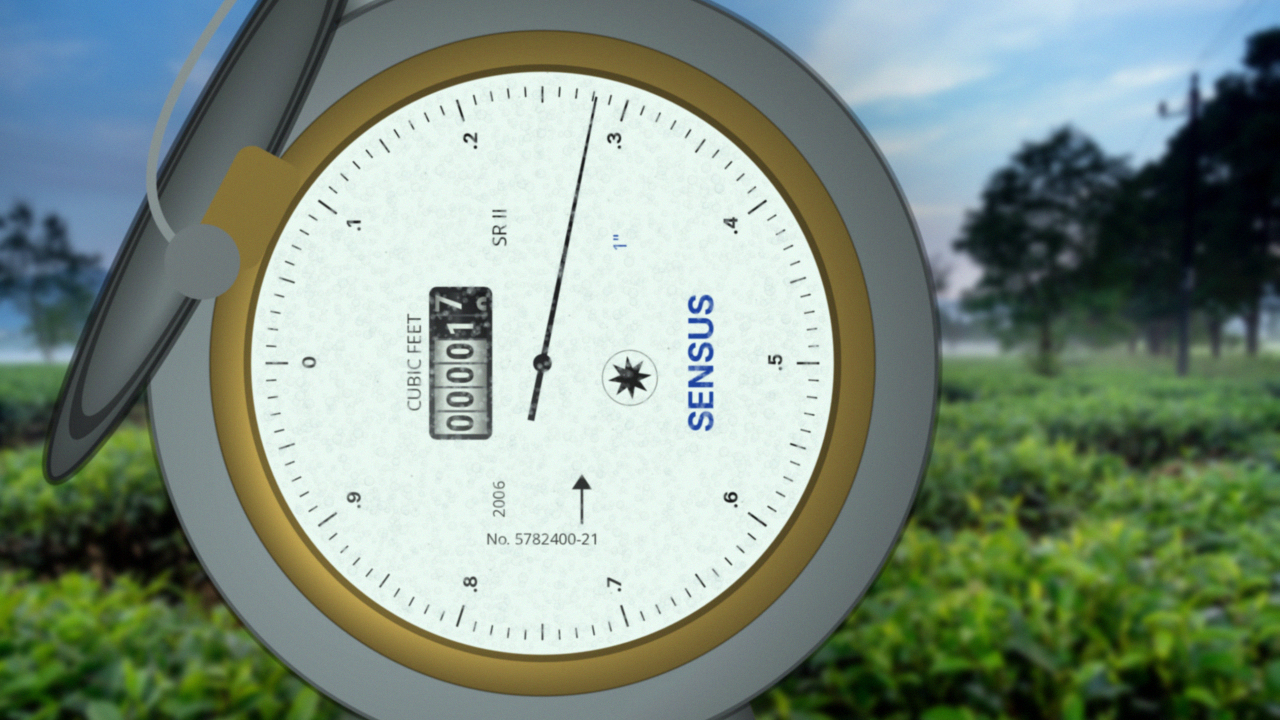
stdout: 17.28 ft³
